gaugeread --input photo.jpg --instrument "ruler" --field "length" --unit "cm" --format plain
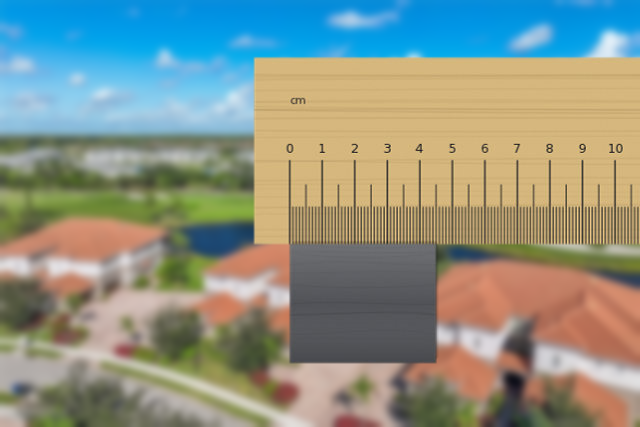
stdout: 4.5 cm
